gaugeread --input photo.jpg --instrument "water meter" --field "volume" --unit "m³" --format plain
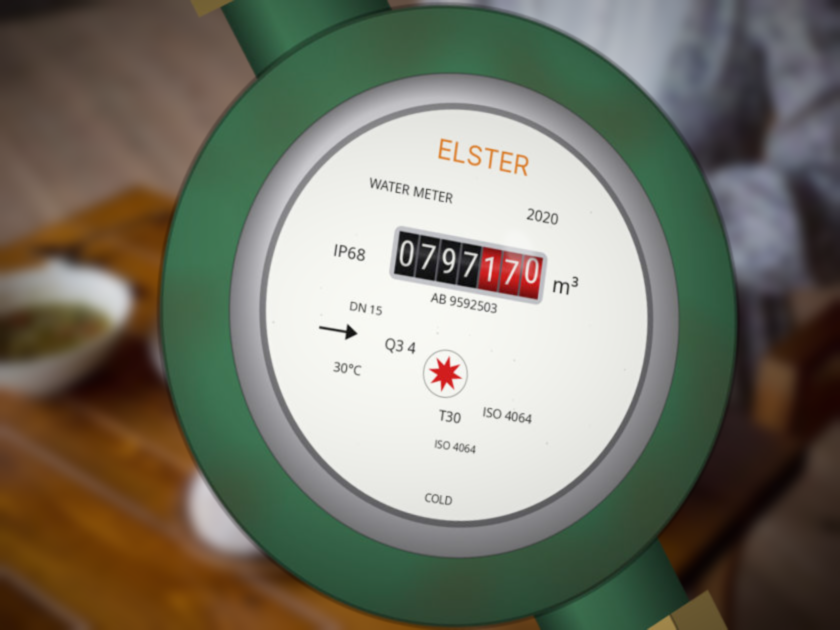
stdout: 797.170 m³
